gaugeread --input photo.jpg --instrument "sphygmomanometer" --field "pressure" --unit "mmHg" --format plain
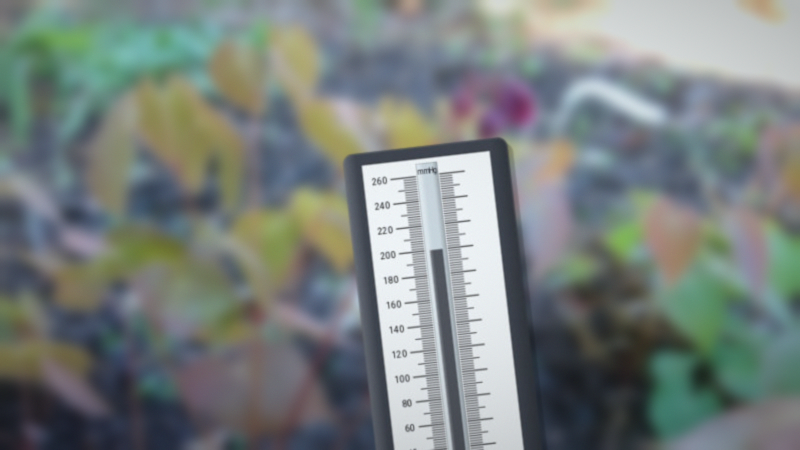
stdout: 200 mmHg
